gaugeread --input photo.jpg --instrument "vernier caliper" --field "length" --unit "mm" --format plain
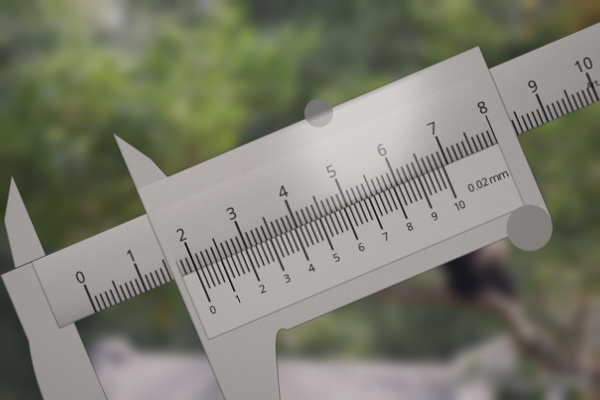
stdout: 20.0 mm
